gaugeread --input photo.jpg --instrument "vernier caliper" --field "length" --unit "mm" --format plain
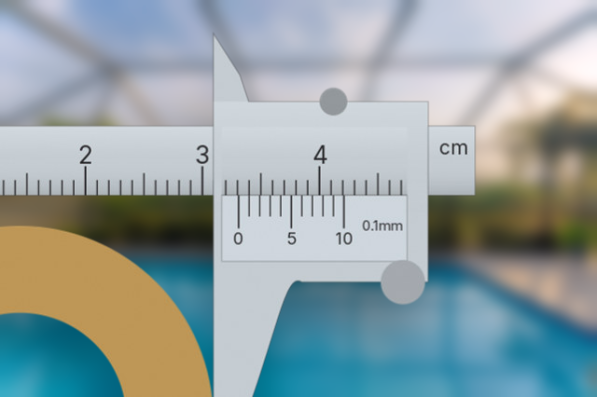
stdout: 33.1 mm
